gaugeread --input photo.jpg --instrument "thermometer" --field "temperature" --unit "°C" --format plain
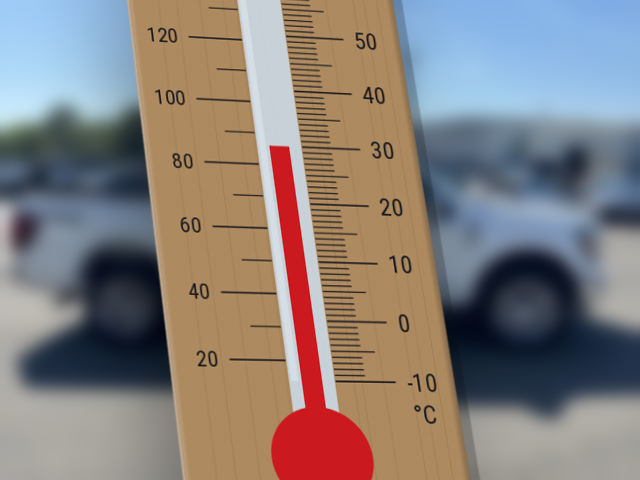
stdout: 30 °C
